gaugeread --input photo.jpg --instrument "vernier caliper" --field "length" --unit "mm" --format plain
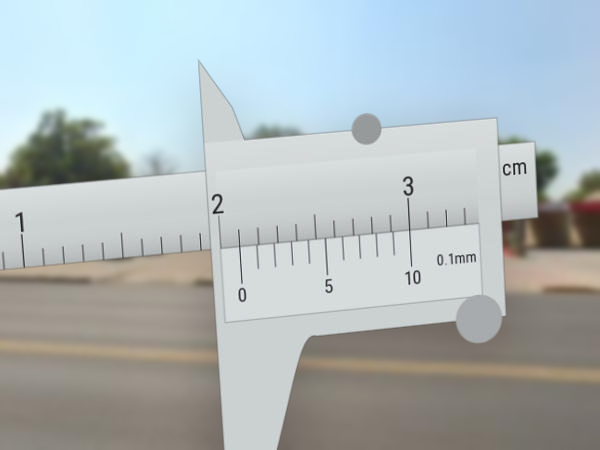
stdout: 21.0 mm
